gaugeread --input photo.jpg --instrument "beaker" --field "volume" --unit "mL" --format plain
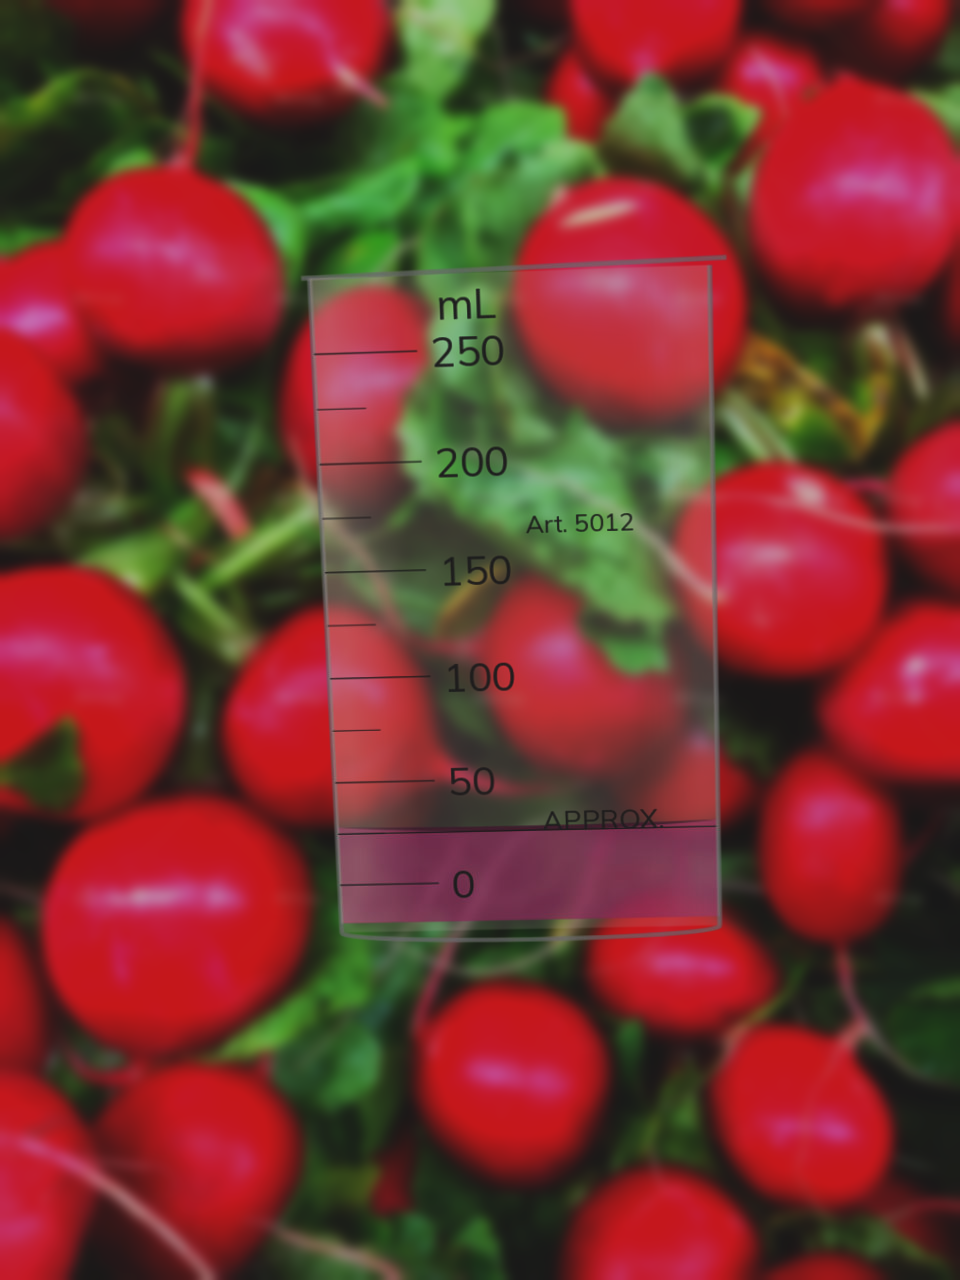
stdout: 25 mL
